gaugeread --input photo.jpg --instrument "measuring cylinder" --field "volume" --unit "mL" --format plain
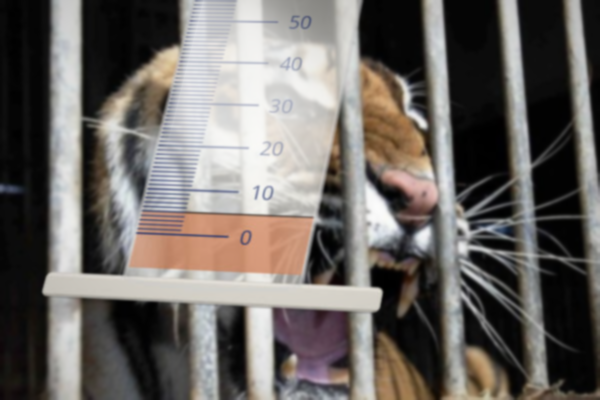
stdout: 5 mL
